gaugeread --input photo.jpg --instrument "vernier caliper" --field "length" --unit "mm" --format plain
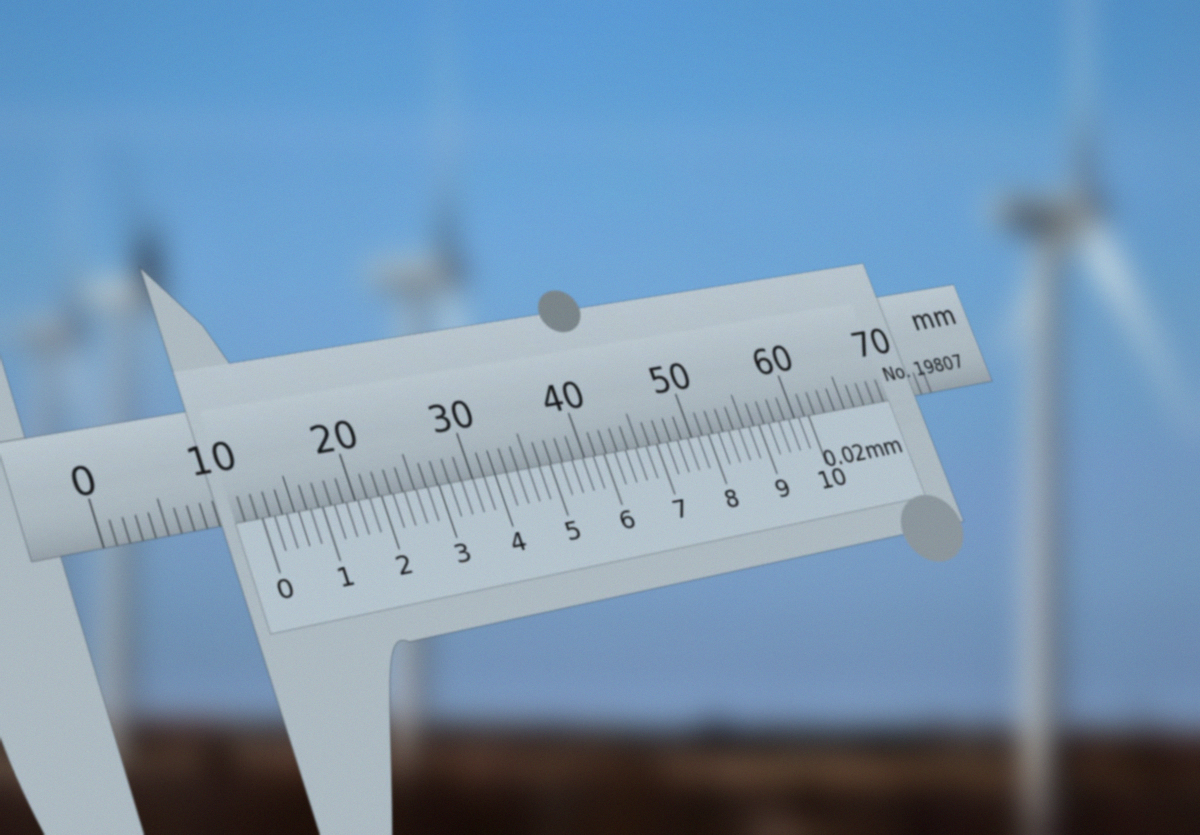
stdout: 12.4 mm
